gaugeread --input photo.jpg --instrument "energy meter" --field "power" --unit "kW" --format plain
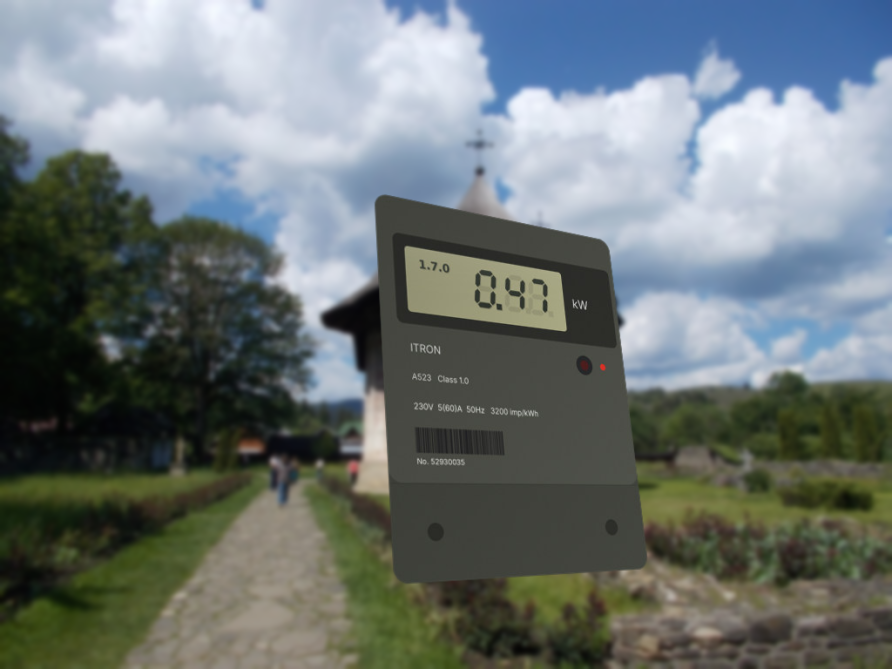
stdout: 0.47 kW
